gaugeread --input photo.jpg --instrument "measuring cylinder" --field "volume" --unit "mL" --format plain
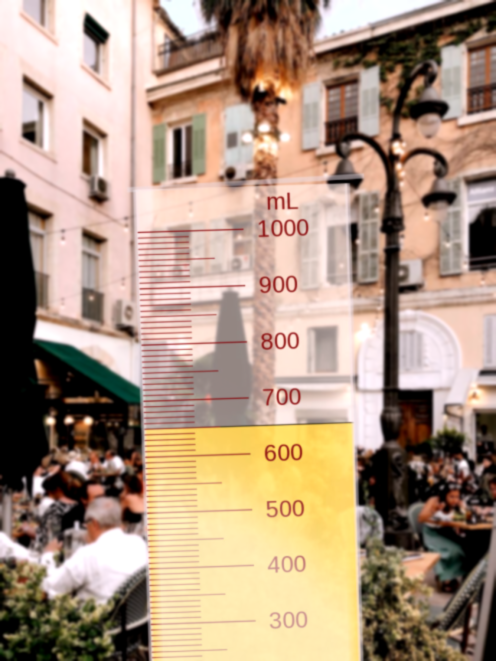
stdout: 650 mL
